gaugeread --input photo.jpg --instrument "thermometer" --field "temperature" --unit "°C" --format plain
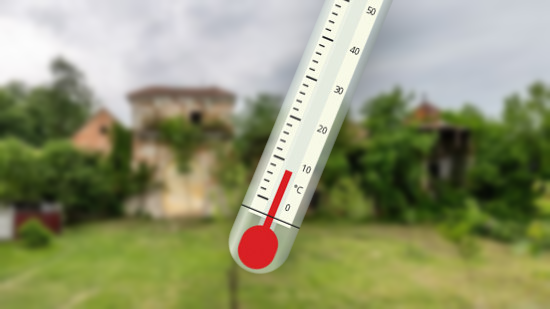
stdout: 8 °C
